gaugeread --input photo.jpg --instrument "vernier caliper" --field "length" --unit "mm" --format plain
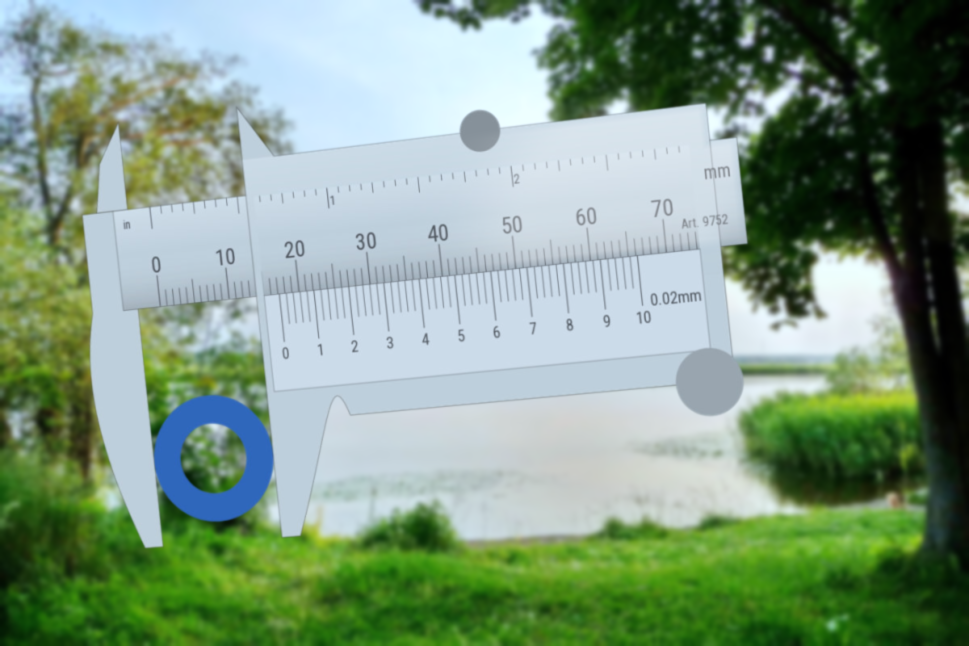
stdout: 17.2 mm
